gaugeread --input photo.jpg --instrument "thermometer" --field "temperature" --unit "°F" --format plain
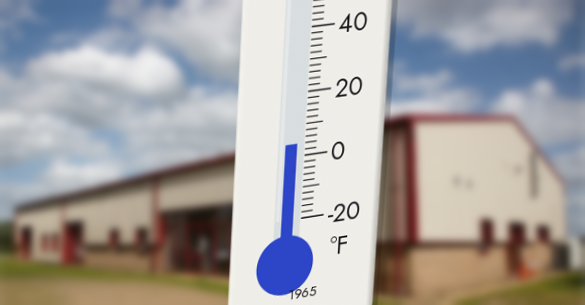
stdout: 4 °F
